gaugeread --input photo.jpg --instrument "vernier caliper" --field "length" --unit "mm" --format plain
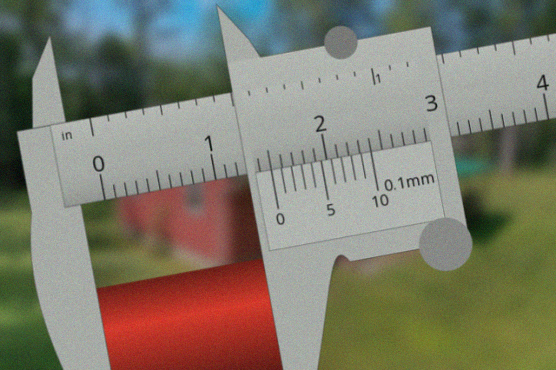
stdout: 15.0 mm
